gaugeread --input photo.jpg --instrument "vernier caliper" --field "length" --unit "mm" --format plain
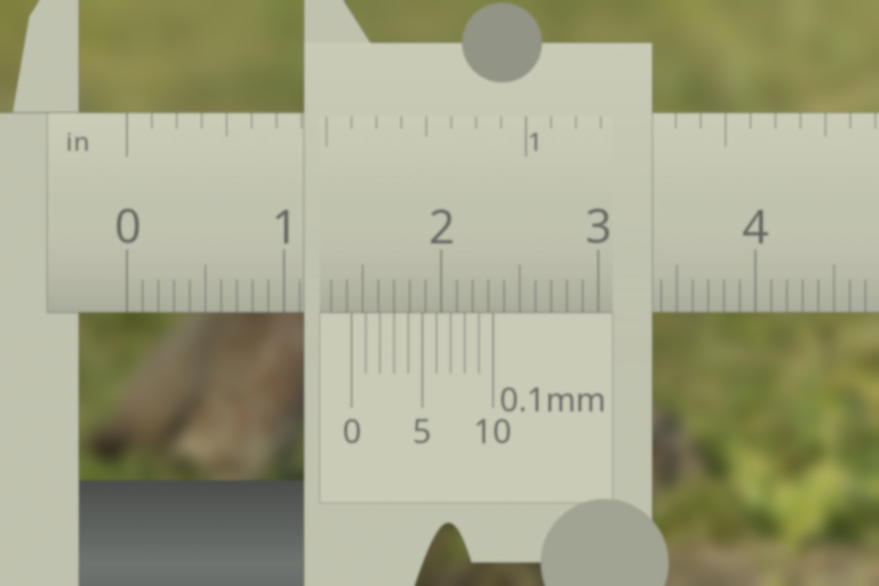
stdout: 14.3 mm
